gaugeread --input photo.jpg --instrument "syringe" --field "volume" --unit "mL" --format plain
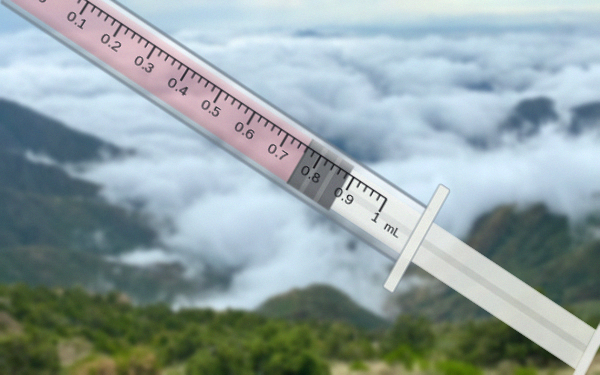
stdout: 0.76 mL
